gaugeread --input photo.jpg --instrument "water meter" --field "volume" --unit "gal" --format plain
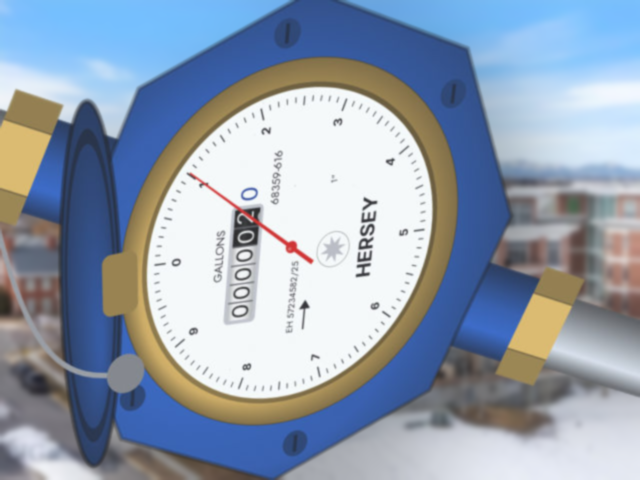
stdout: 21.0 gal
